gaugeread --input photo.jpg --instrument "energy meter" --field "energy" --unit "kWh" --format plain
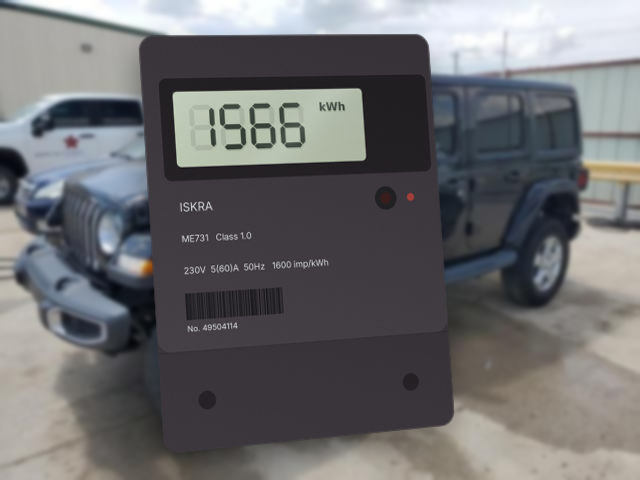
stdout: 1566 kWh
